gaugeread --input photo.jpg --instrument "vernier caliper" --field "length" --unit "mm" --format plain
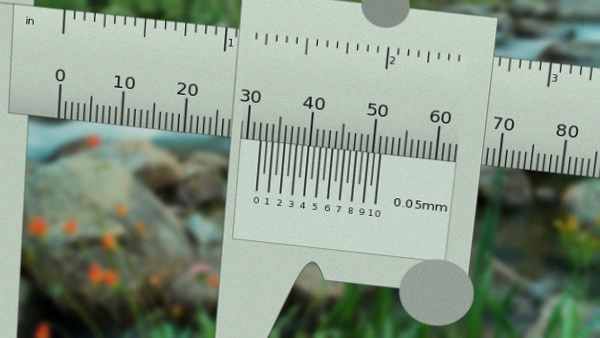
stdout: 32.2 mm
